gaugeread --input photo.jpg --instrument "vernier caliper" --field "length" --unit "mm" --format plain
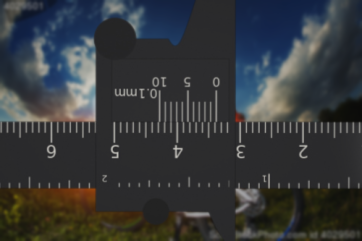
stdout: 33.8 mm
